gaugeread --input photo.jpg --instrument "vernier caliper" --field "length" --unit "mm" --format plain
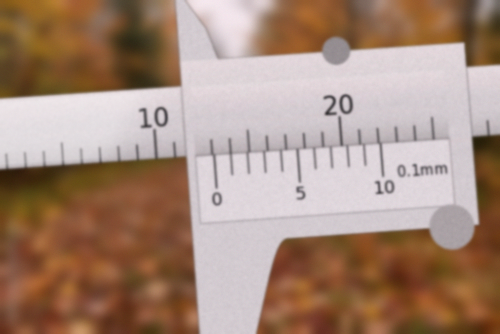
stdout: 13.1 mm
